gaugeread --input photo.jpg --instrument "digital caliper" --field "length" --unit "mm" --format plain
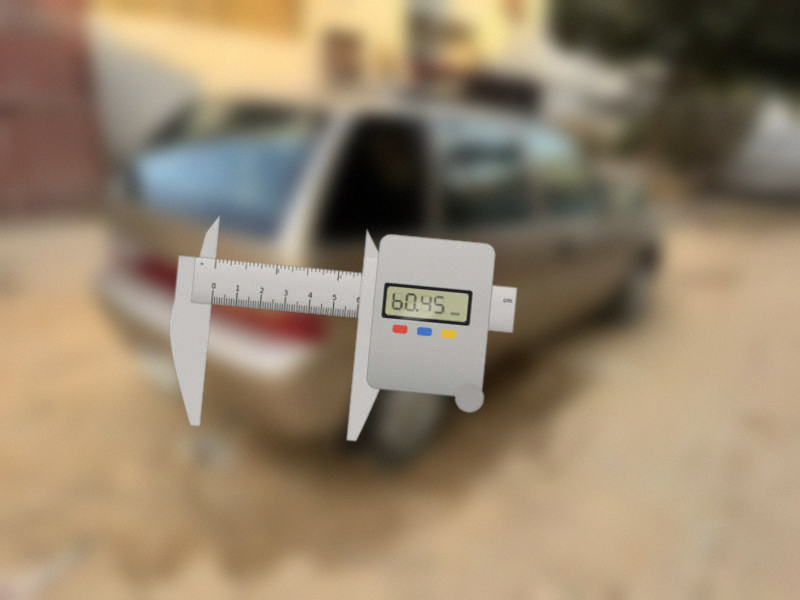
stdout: 60.45 mm
